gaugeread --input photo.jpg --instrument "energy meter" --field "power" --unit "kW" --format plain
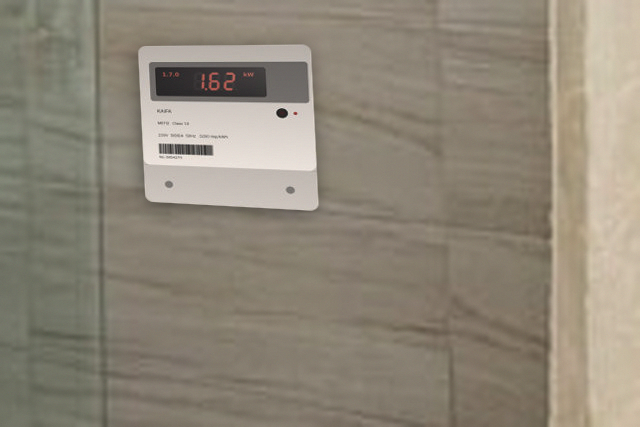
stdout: 1.62 kW
